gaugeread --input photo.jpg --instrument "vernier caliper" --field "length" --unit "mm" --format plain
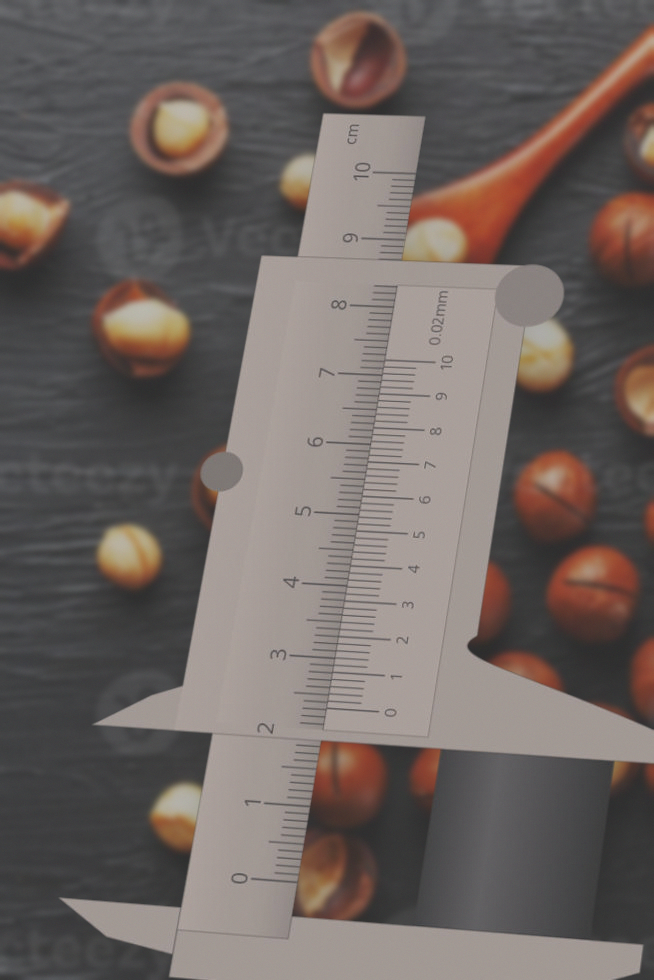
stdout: 23.2 mm
